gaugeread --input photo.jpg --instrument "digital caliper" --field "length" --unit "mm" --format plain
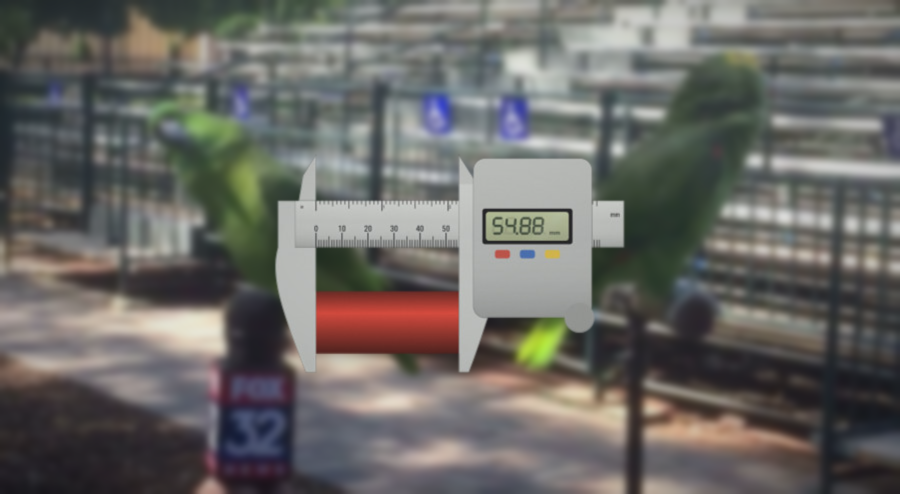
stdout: 54.88 mm
